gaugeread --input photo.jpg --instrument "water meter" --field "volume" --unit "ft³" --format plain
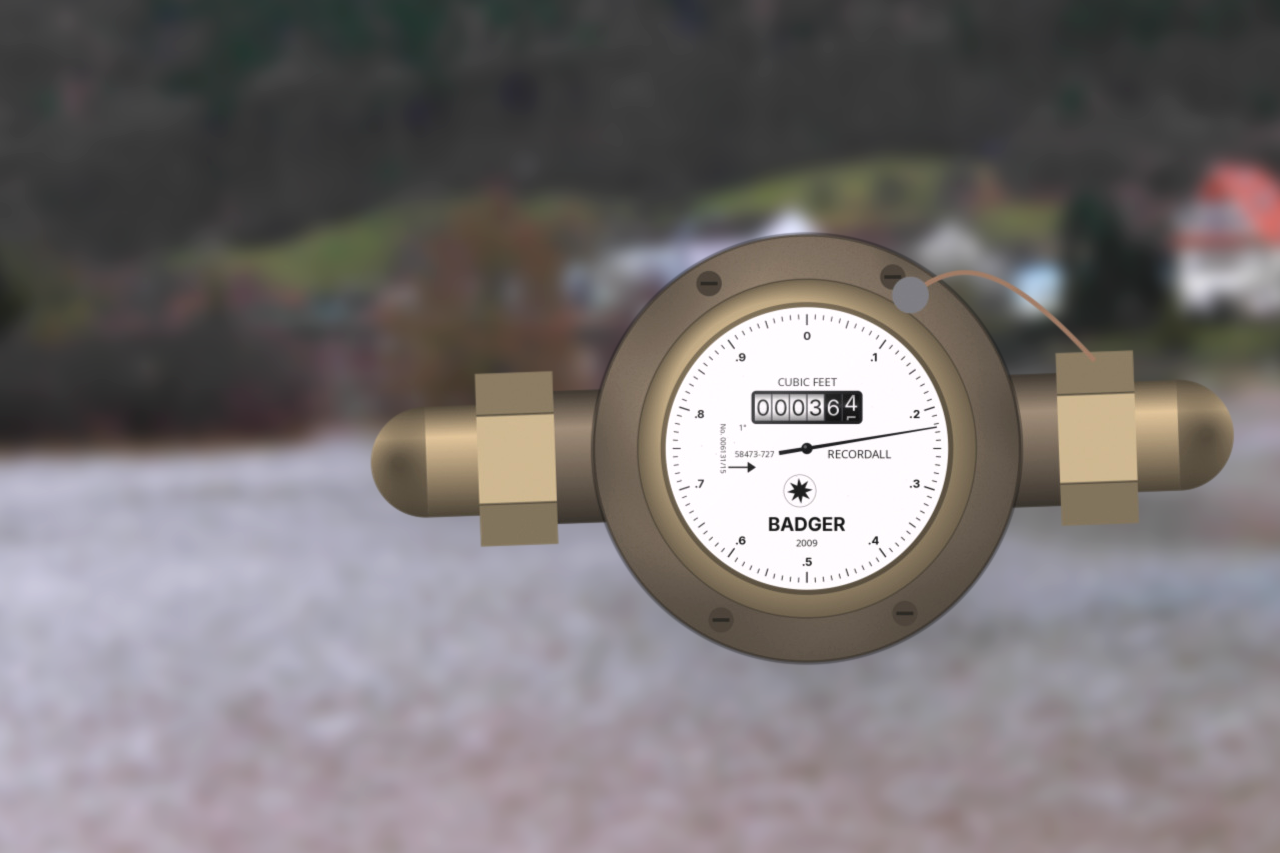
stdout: 364.22 ft³
